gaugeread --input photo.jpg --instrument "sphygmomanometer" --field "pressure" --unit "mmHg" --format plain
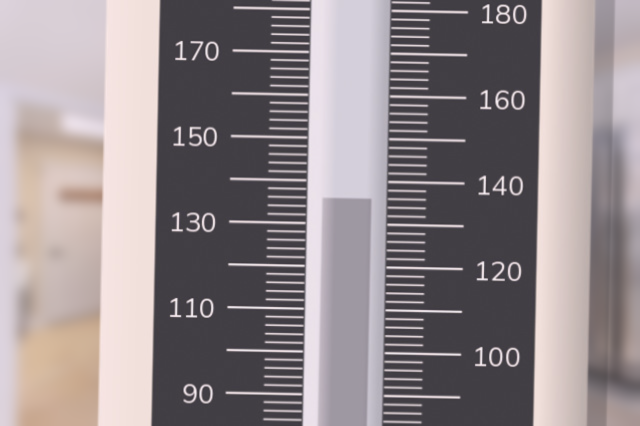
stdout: 136 mmHg
